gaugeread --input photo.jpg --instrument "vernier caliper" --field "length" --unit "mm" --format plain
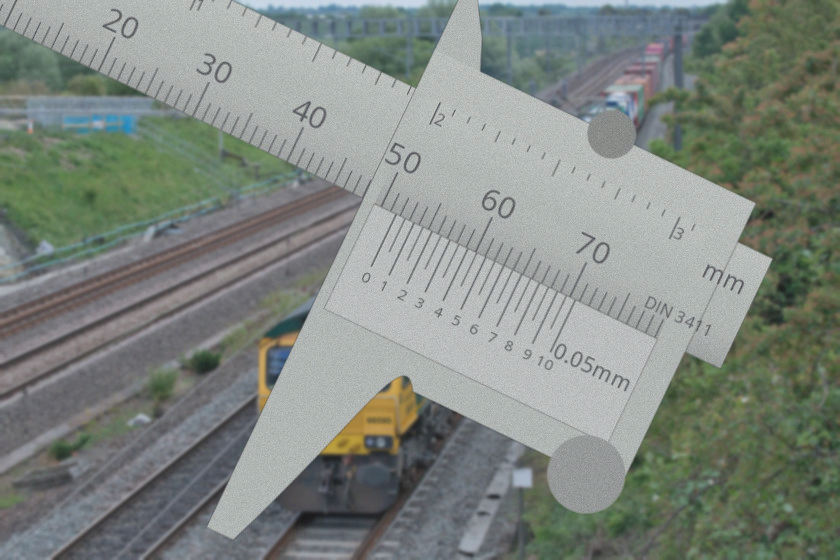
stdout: 51.6 mm
